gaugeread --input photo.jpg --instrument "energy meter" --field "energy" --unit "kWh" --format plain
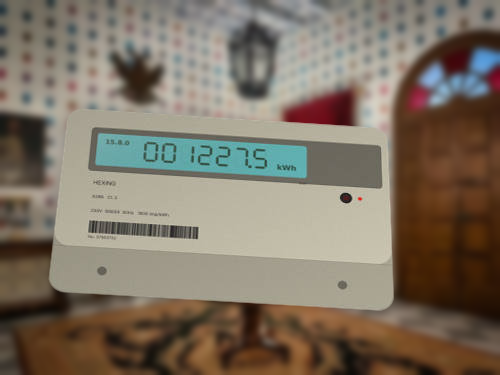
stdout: 1227.5 kWh
